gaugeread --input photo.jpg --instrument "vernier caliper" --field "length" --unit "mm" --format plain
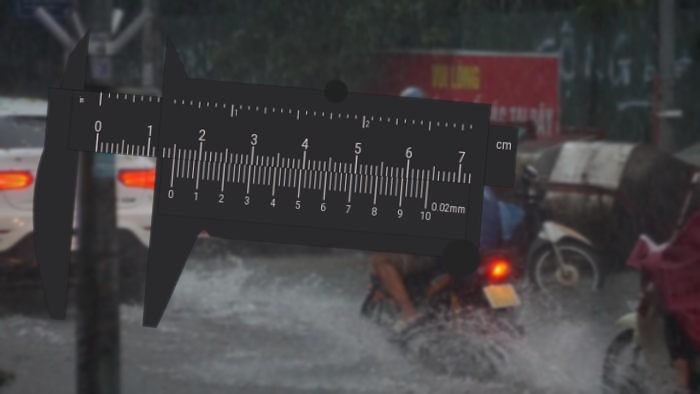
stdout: 15.0 mm
